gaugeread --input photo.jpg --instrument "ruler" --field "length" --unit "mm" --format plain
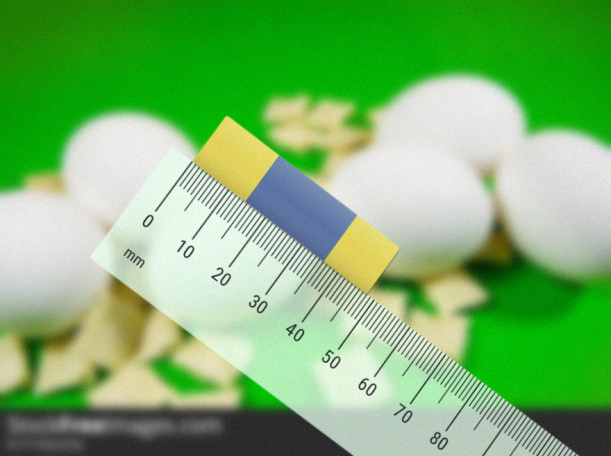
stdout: 48 mm
